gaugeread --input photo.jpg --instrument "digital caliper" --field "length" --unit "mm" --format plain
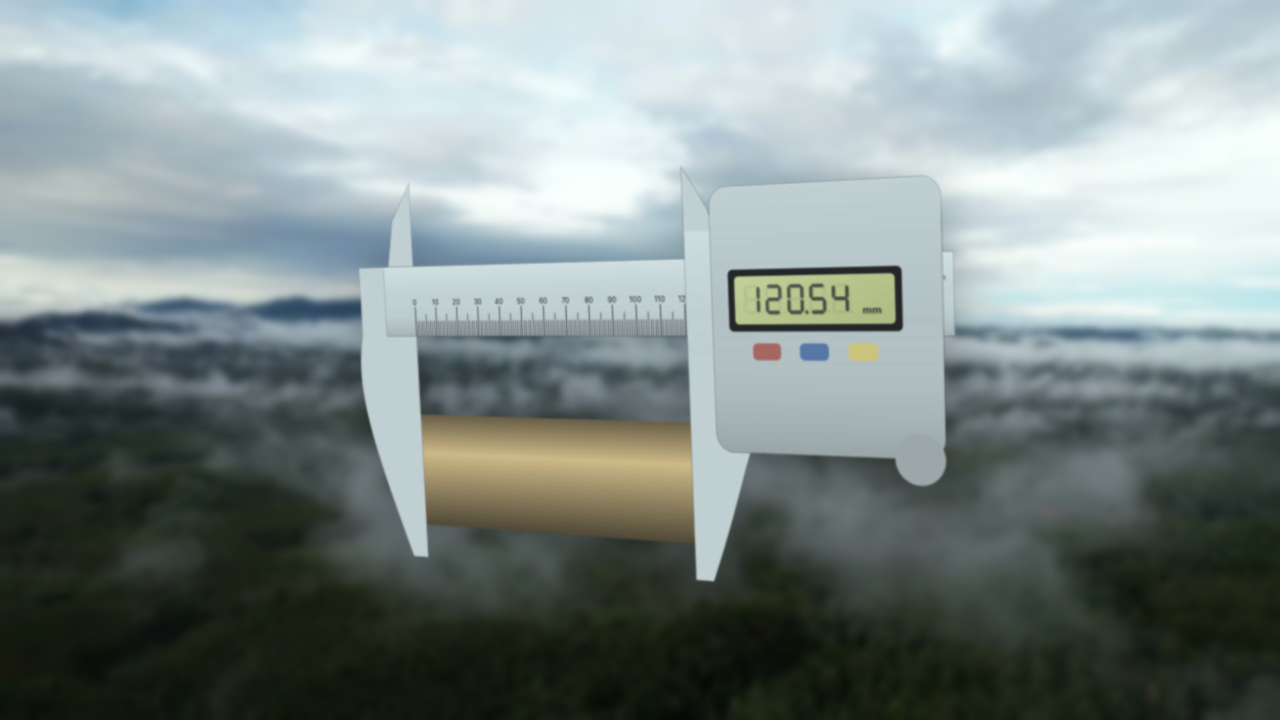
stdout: 120.54 mm
